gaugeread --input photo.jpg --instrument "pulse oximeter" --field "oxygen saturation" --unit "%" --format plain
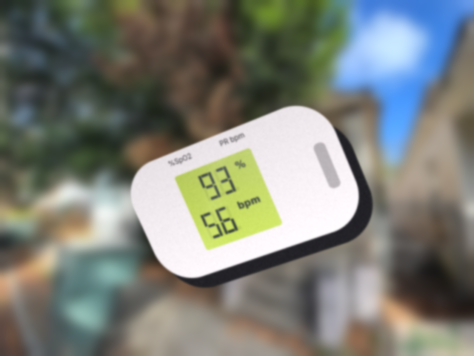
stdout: 93 %
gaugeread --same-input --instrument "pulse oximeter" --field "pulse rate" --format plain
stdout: 56 bpm
